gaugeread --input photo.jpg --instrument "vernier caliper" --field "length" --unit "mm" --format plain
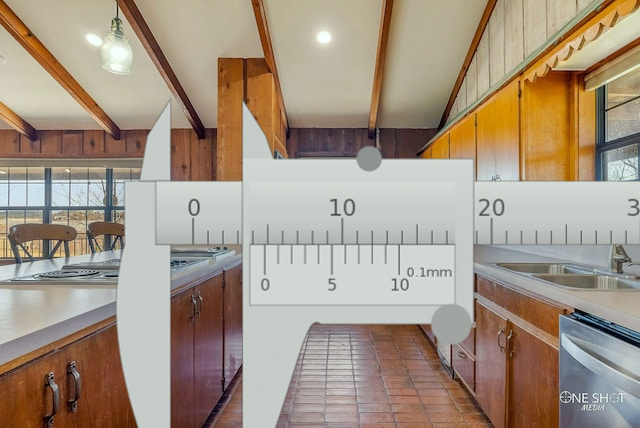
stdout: 4.8 mm
